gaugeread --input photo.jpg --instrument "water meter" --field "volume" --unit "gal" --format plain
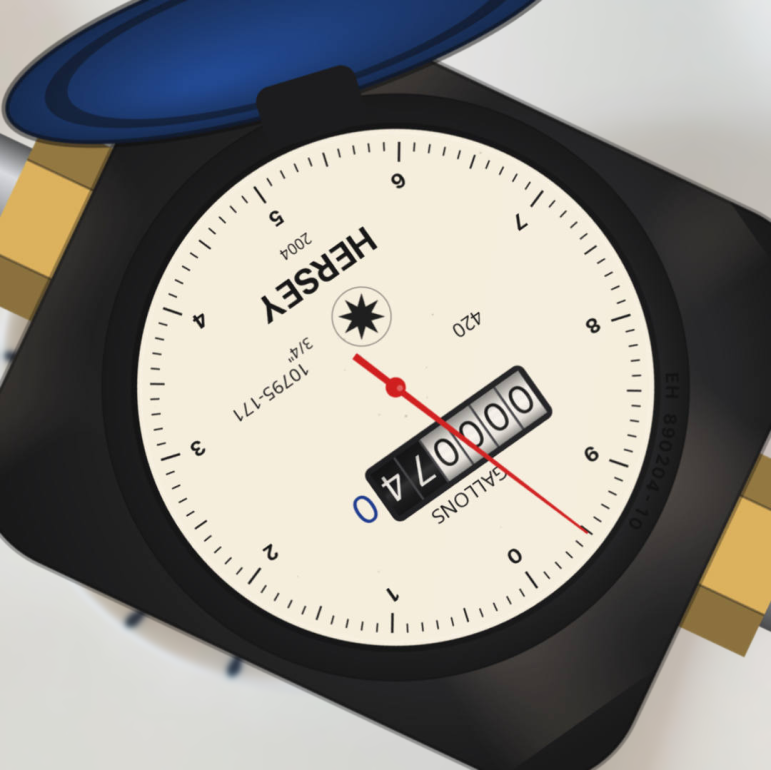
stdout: 739.5 gal
